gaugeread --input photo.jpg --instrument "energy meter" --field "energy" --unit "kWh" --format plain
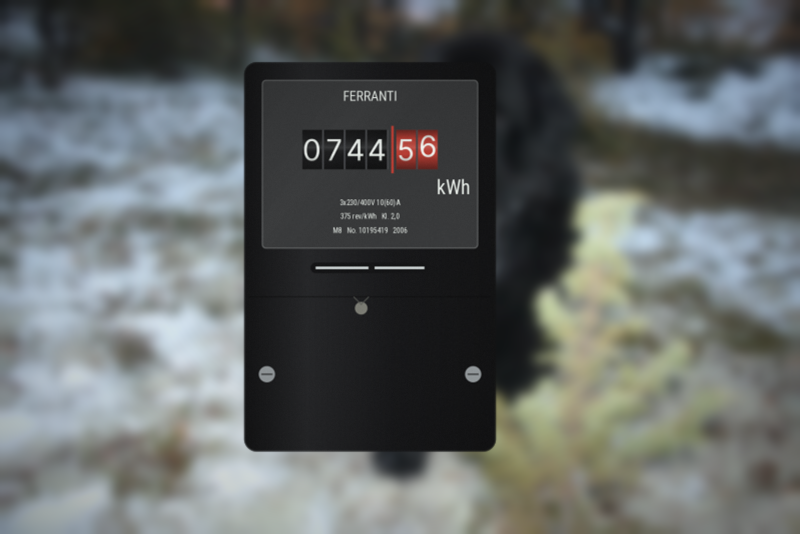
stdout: 744.56 kWh
